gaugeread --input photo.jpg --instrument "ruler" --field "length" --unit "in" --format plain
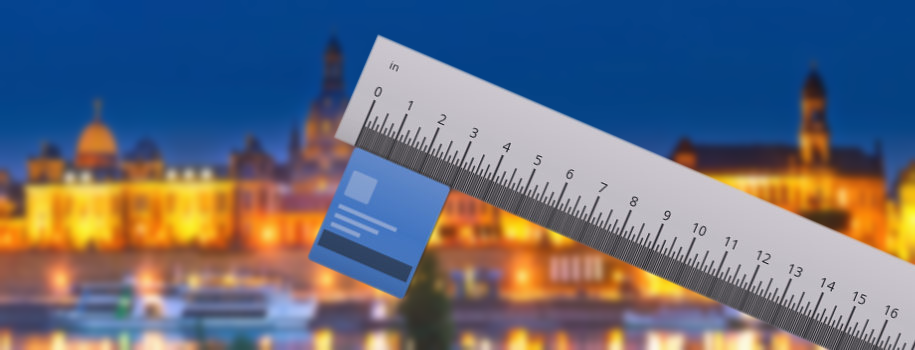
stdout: 3 in
